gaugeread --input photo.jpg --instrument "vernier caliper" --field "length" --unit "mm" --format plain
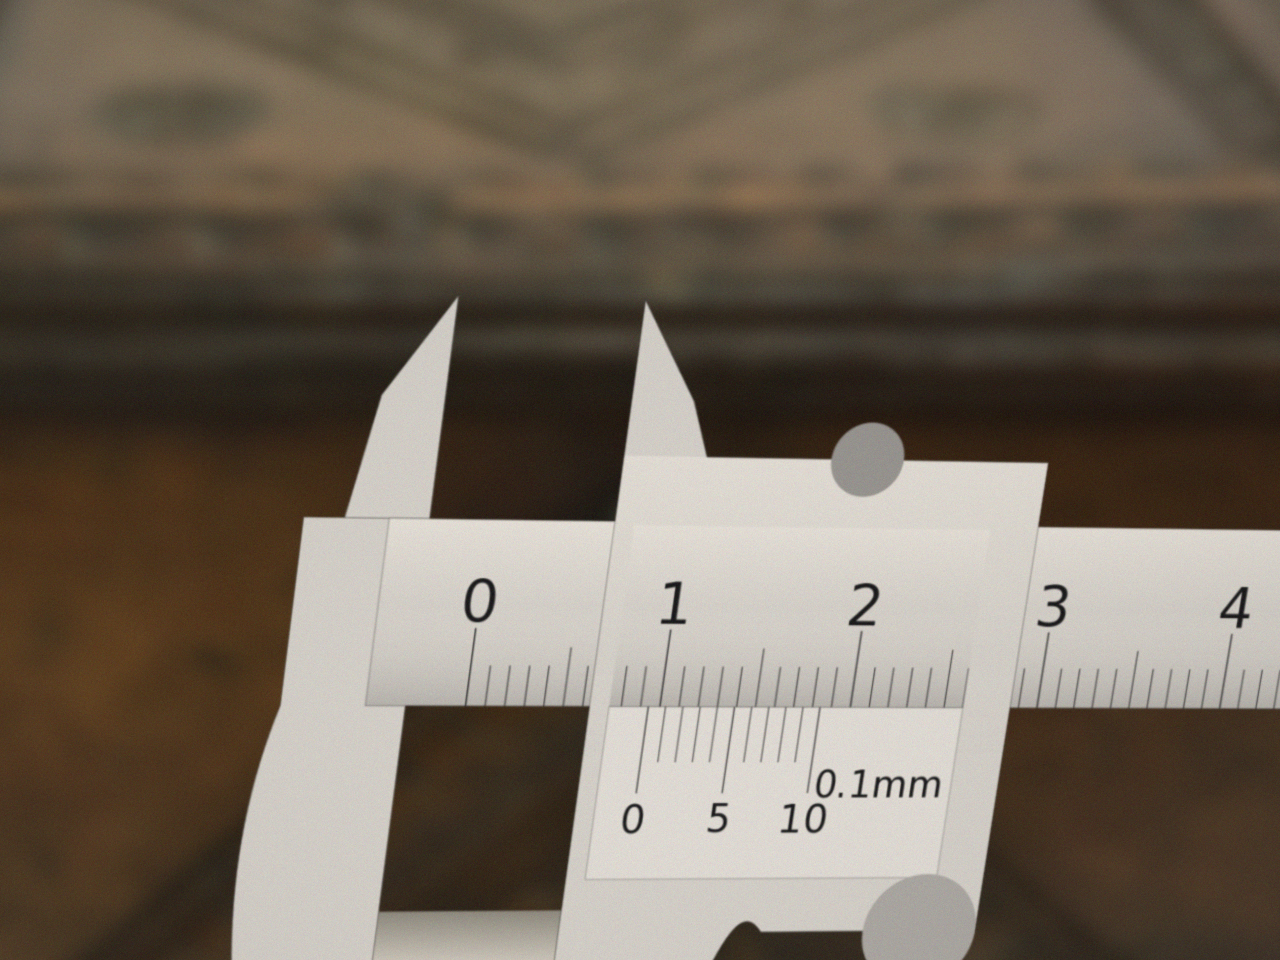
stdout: 9.4 mm
